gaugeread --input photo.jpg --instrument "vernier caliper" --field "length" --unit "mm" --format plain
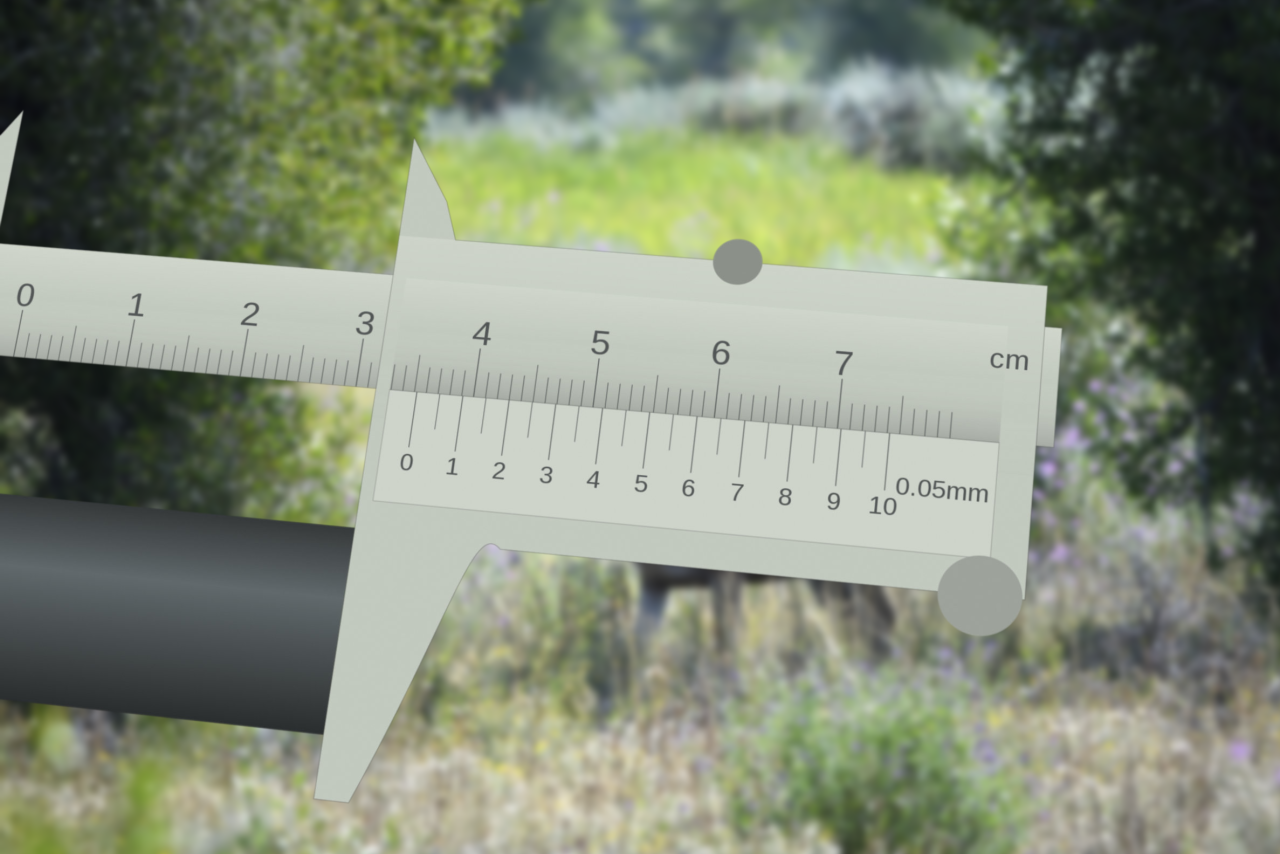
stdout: 35.2 mm
